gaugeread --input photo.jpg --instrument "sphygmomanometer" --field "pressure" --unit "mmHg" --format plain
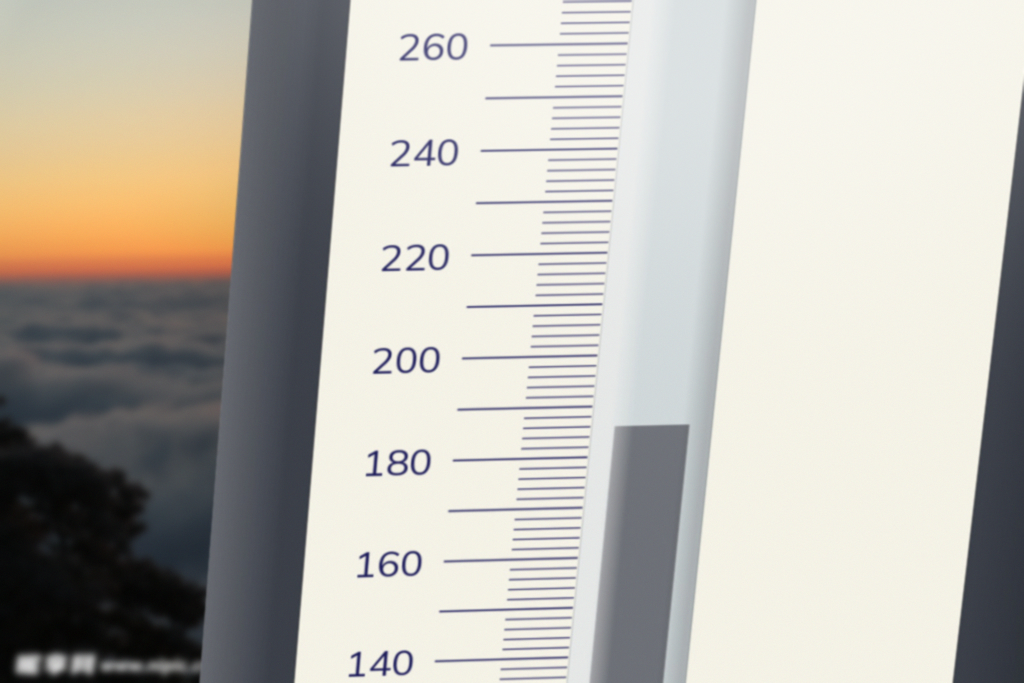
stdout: 186 mmHg
